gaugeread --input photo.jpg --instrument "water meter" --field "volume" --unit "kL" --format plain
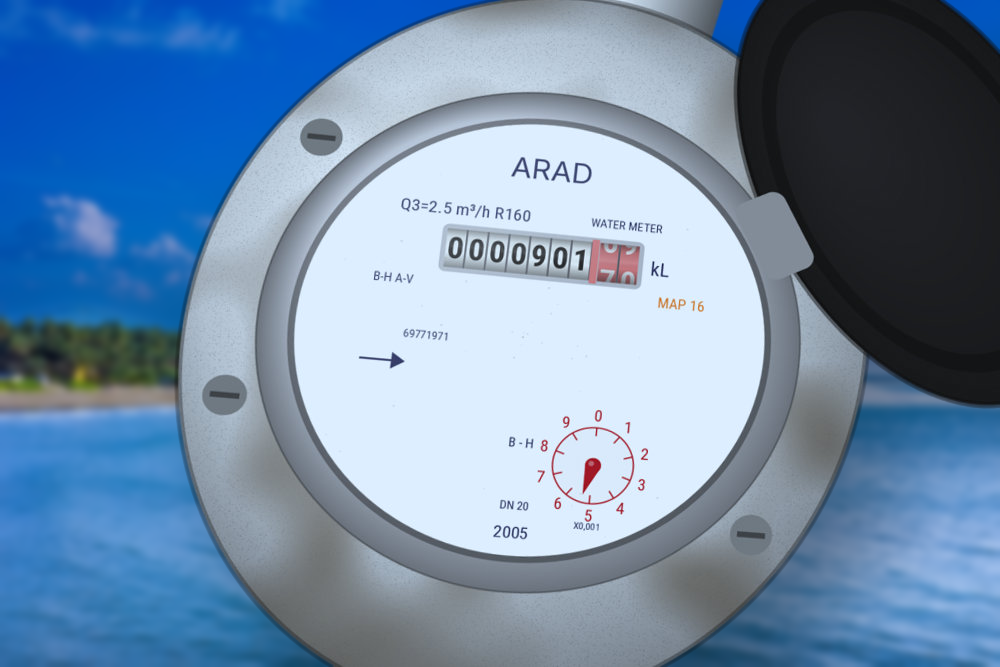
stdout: 901.695 kL
